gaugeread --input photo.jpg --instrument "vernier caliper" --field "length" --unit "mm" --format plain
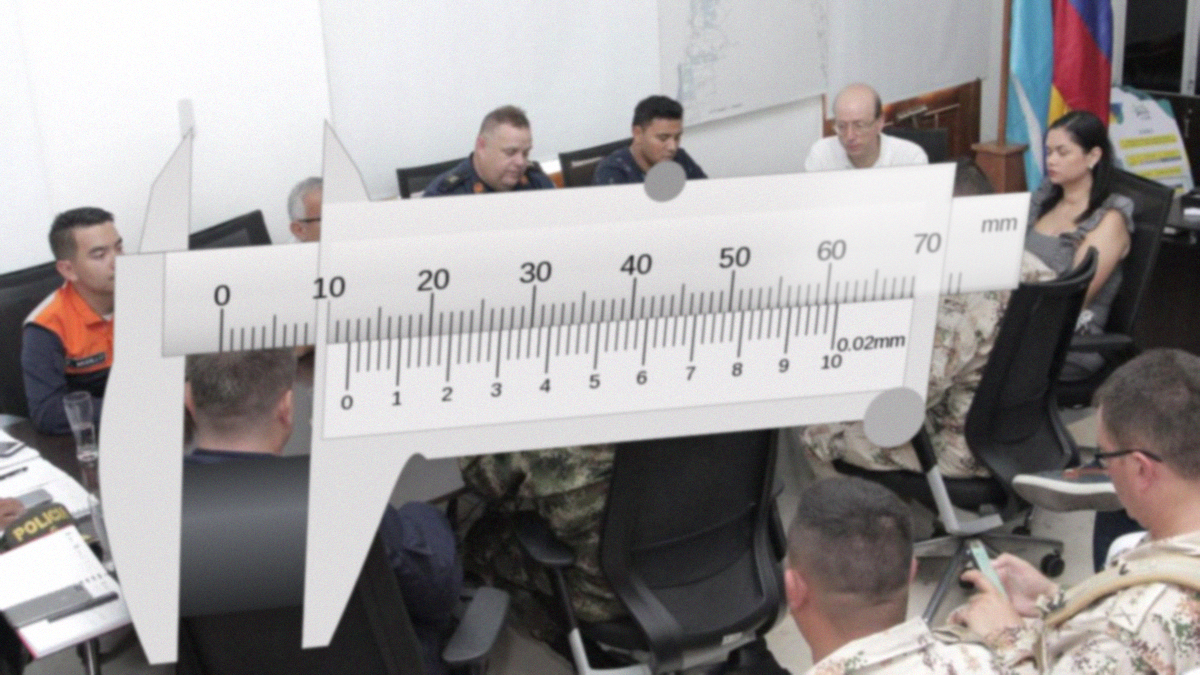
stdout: 12.2 mm
